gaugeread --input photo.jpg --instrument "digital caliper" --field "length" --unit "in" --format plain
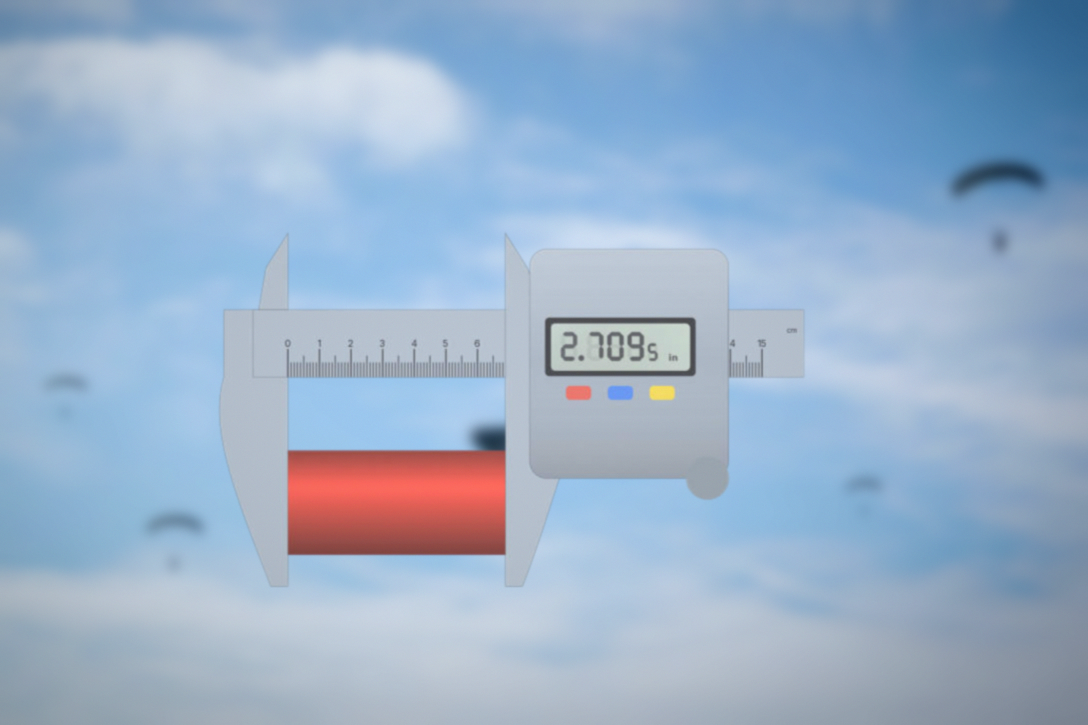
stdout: 2.7095 in
